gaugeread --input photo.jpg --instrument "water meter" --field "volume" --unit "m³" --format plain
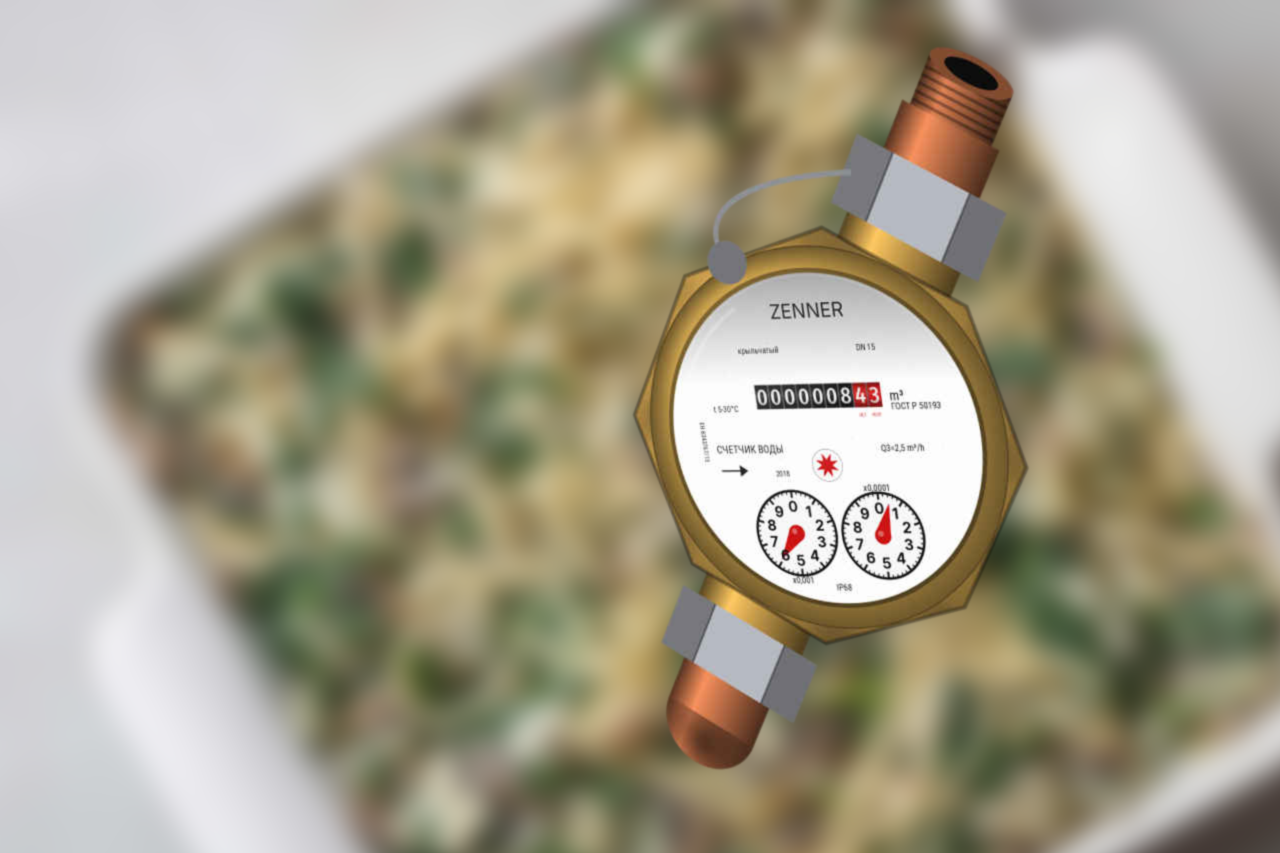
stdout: 8.4360 m³
